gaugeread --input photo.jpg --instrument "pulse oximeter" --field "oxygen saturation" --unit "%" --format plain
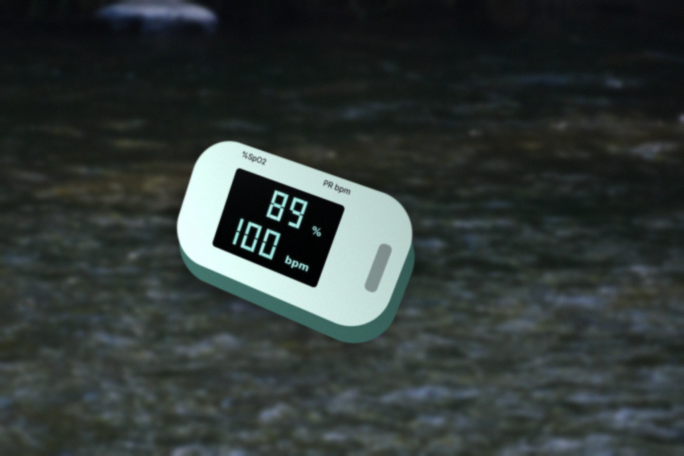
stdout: 89 %
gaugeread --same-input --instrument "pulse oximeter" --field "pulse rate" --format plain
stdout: 100 bpm
